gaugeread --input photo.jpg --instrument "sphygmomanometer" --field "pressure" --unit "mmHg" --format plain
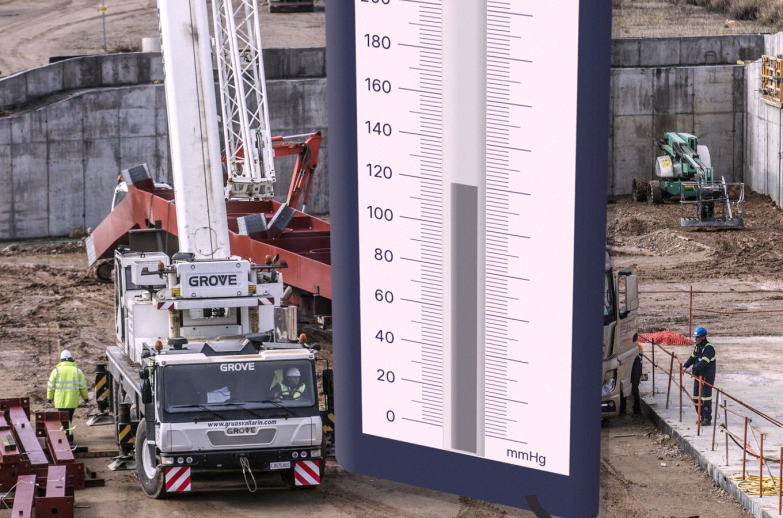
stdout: 120 mmHg
